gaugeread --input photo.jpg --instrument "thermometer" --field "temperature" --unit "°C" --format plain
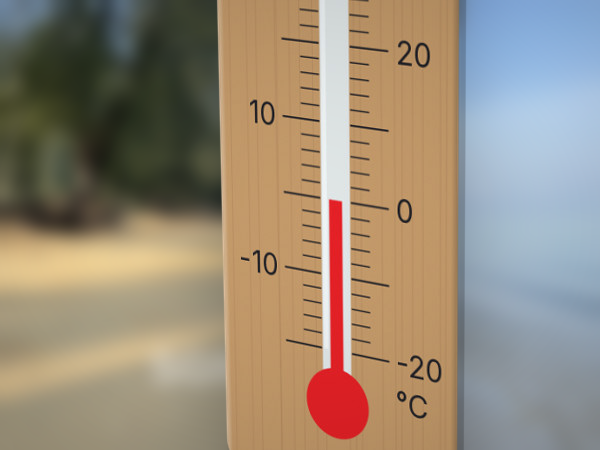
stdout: 0 °C
